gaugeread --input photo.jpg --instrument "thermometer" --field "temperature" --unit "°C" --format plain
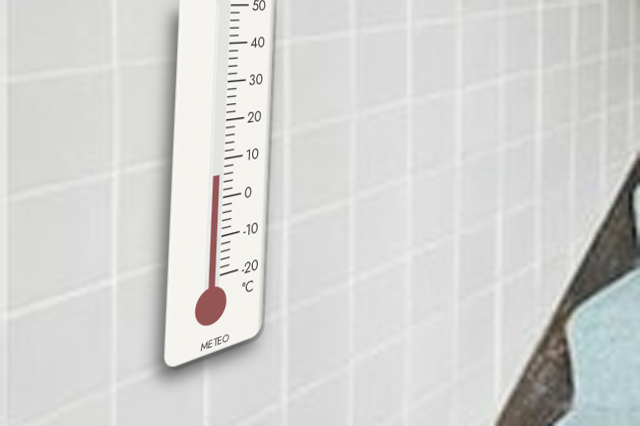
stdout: 6 °C
